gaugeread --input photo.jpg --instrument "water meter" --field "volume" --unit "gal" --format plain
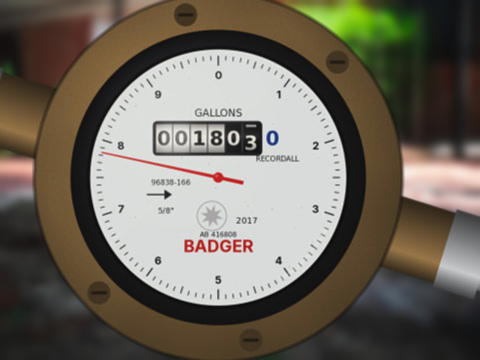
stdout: 18027.8 gal
